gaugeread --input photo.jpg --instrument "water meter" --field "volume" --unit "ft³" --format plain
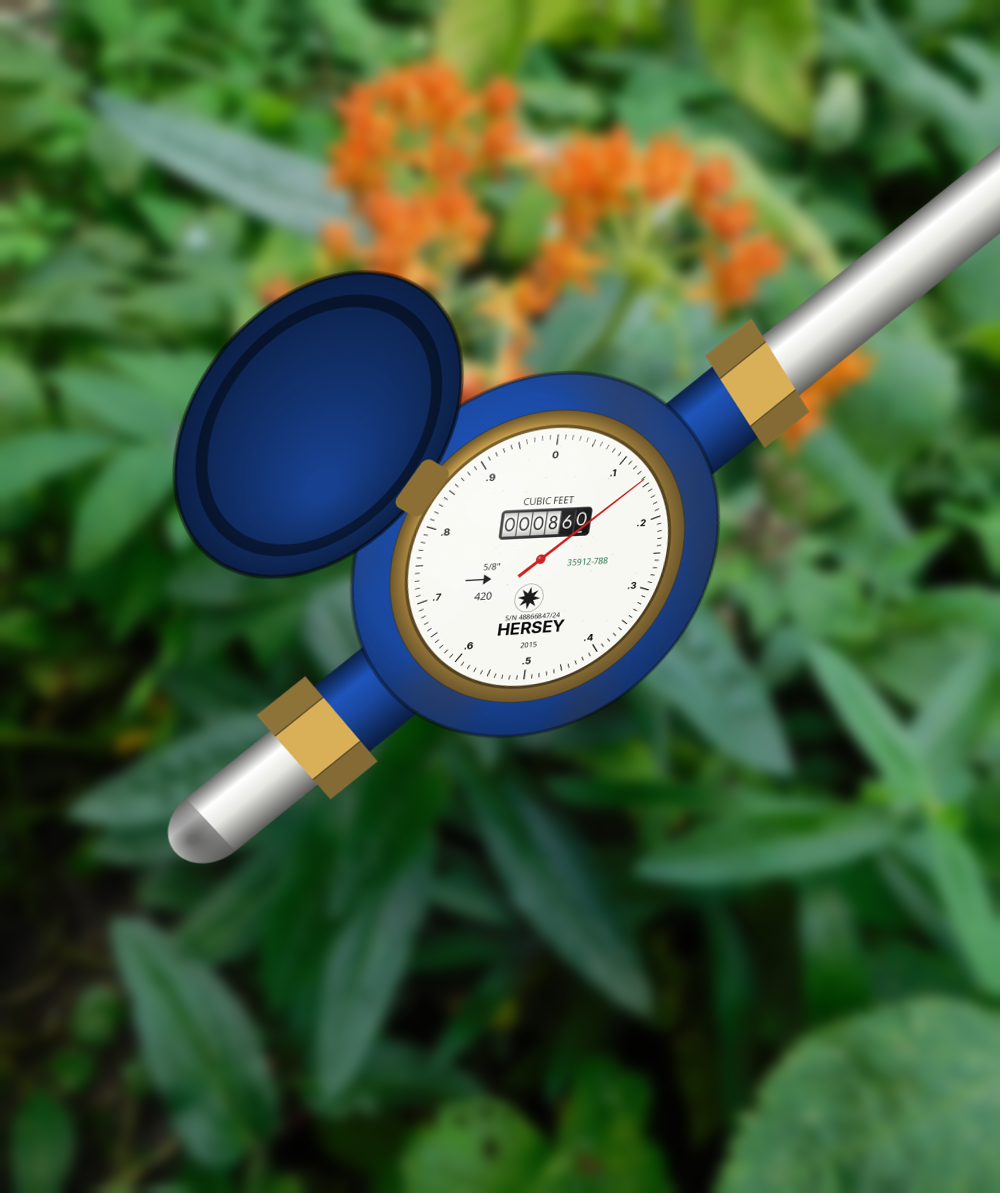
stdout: 860.14 ft³
